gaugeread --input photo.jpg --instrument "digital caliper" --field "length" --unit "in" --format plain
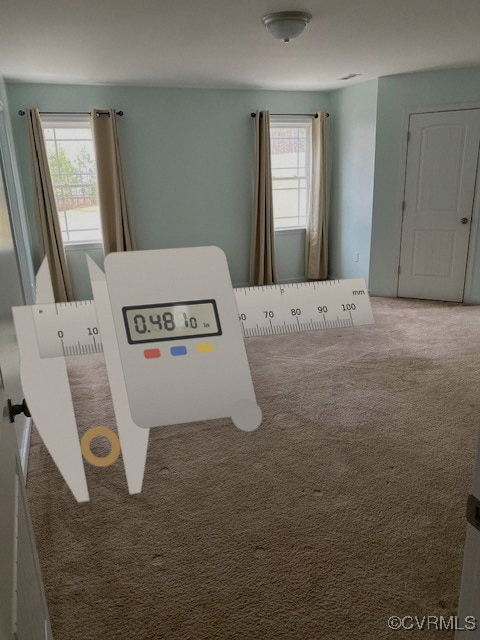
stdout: 0.4810 in
